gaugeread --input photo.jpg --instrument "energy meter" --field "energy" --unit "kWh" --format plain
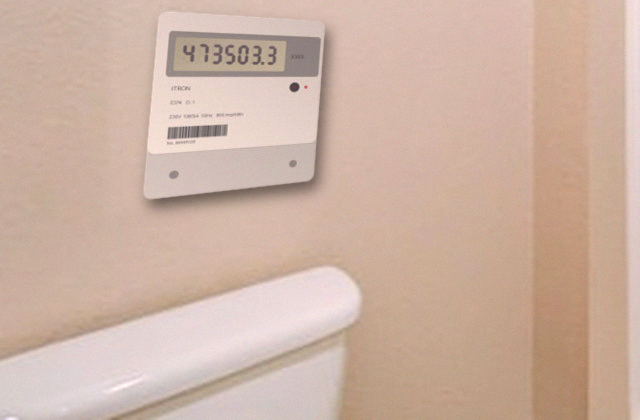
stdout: 473503.3 kWh
